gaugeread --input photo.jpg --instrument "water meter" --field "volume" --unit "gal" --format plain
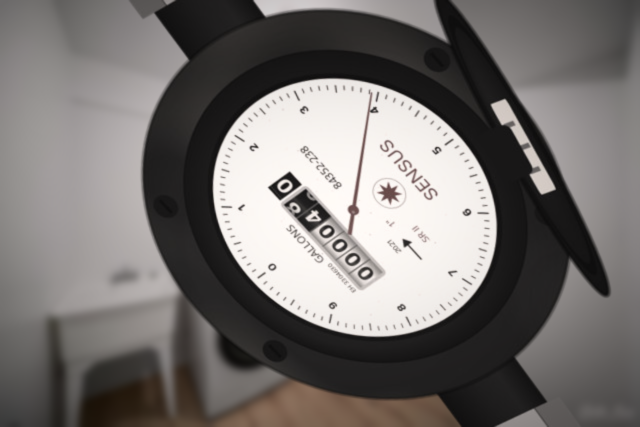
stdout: 483.9 gal
